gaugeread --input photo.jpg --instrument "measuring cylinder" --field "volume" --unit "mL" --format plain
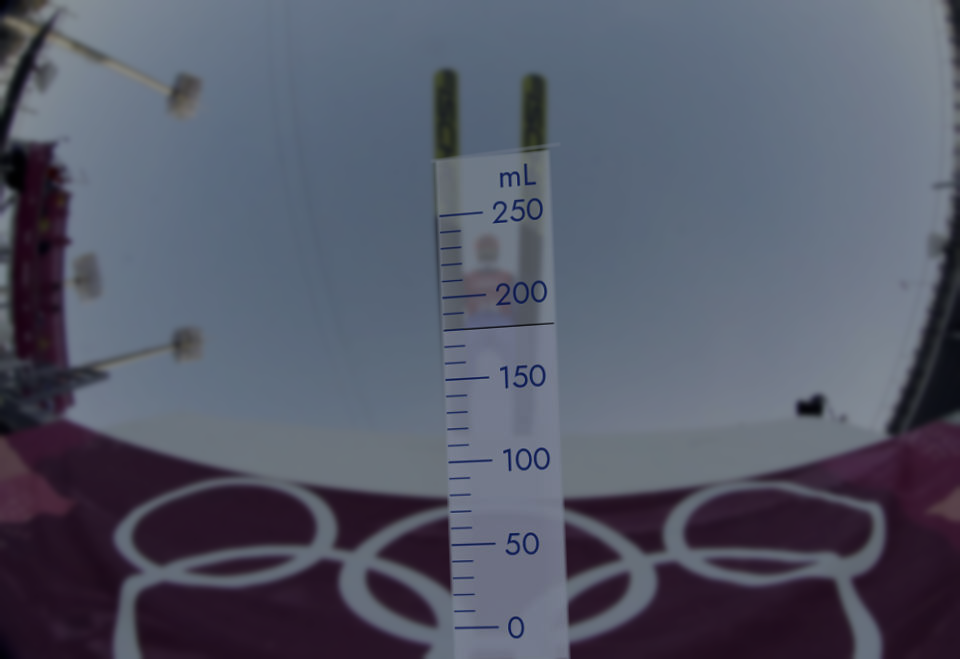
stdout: 180 mL
